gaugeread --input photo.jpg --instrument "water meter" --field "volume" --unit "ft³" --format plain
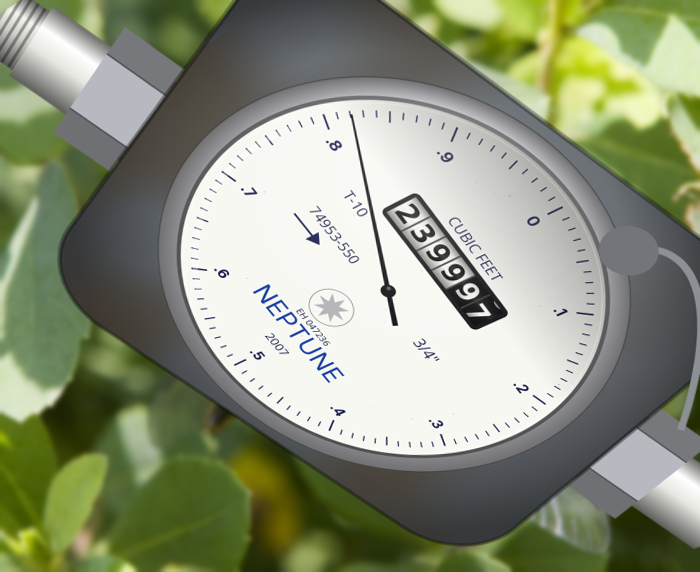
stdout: 239996.82 ft³
